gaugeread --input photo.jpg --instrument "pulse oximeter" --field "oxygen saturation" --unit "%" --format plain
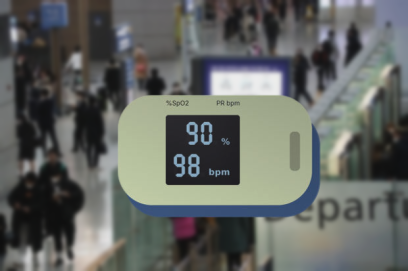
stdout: 90 %
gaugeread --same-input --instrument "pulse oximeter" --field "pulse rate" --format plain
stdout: 98 bpm
